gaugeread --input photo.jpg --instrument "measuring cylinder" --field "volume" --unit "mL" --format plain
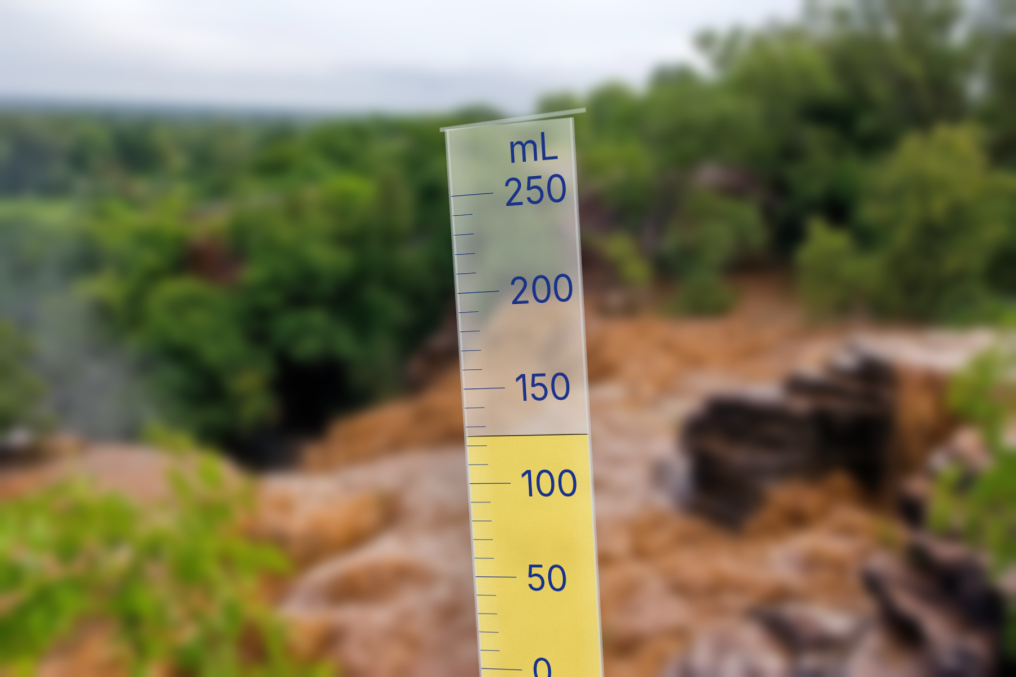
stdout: 125 mL
